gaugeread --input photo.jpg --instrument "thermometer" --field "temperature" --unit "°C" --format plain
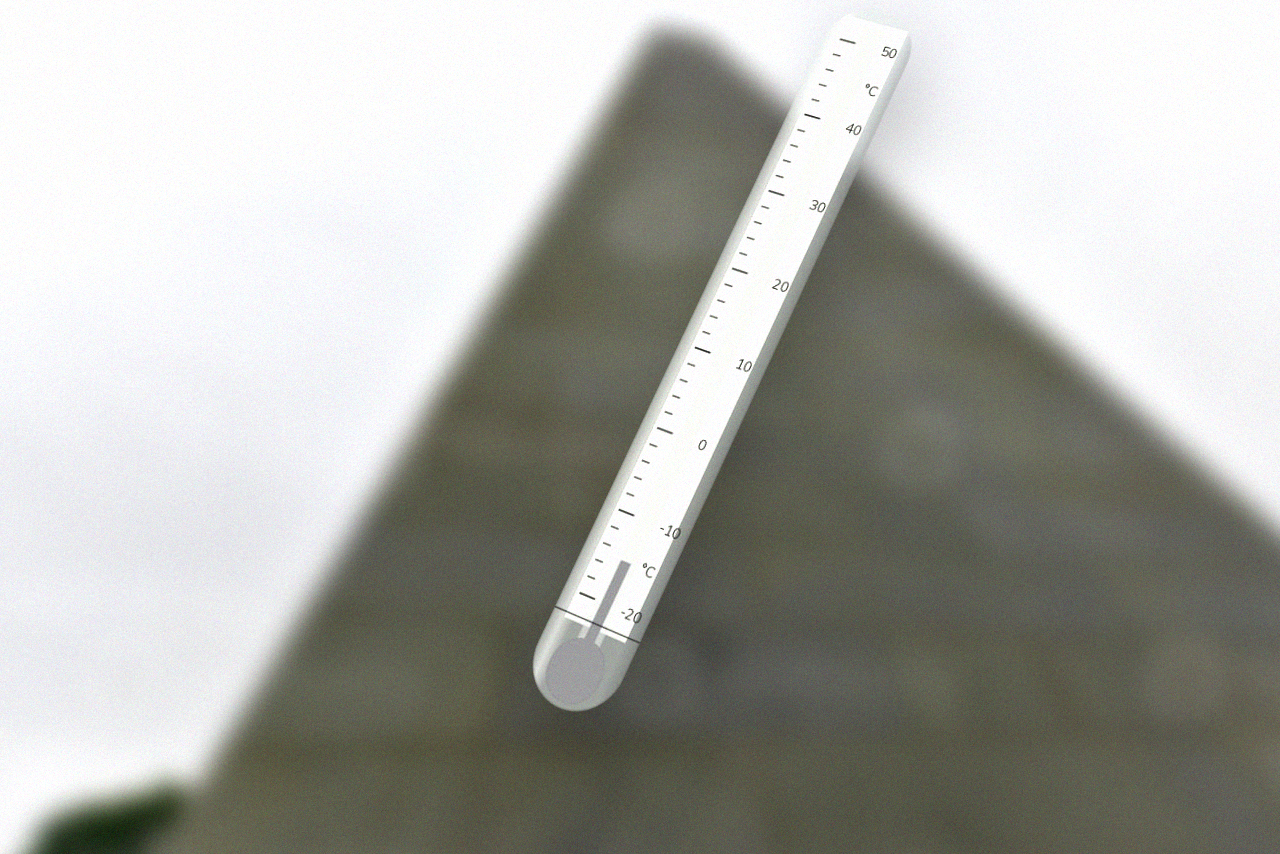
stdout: -15 °C
